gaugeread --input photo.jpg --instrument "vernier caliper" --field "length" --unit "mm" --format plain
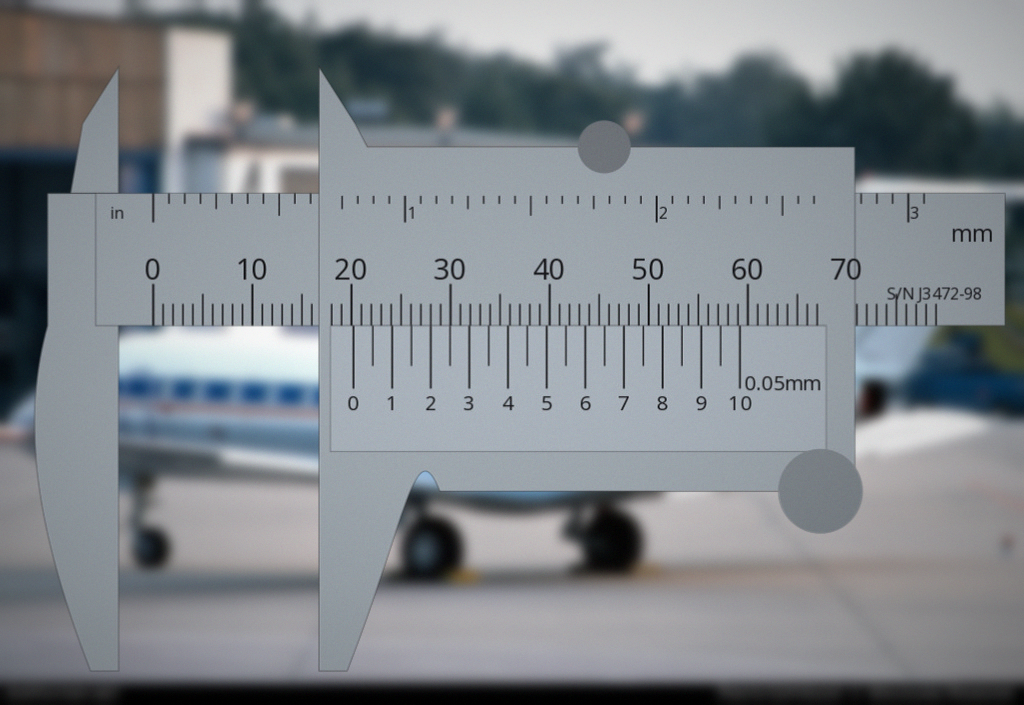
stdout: 20.2 mm
